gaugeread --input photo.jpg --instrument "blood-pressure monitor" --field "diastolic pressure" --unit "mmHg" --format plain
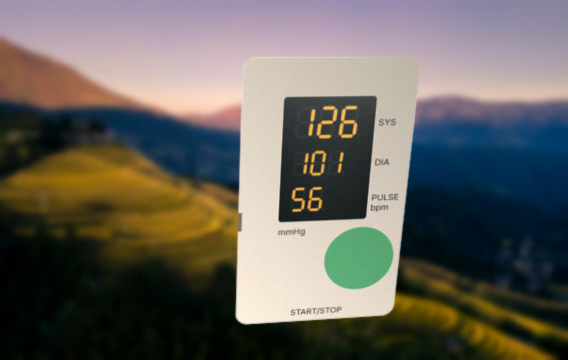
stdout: 101 mmHg
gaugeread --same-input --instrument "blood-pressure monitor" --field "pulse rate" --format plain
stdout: 56 bpm
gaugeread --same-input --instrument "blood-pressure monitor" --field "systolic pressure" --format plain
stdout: 126 mmHg
